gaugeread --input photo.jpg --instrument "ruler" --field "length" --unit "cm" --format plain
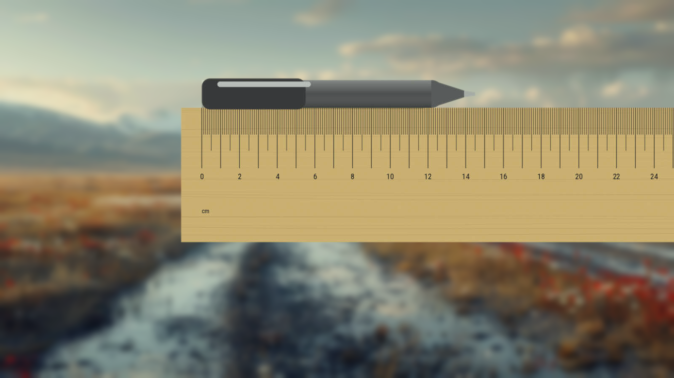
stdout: 14.5 cm
